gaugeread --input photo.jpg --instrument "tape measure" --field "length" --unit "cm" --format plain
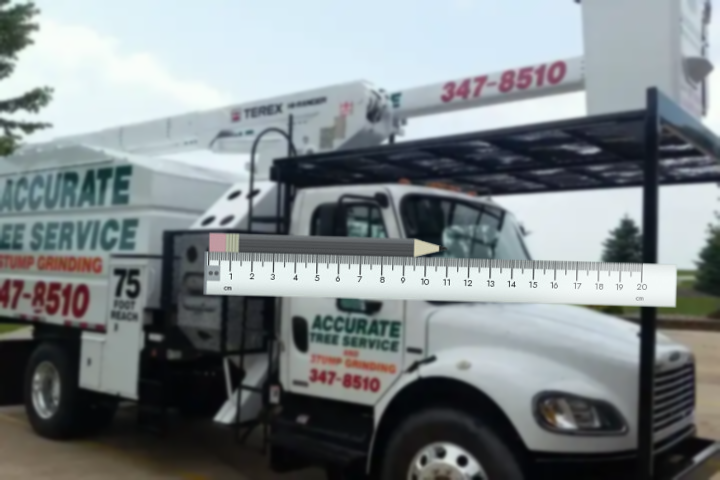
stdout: 11 cm
